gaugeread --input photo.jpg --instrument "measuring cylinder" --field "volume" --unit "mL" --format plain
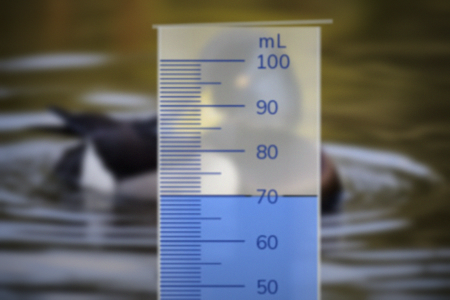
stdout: 70 mL
